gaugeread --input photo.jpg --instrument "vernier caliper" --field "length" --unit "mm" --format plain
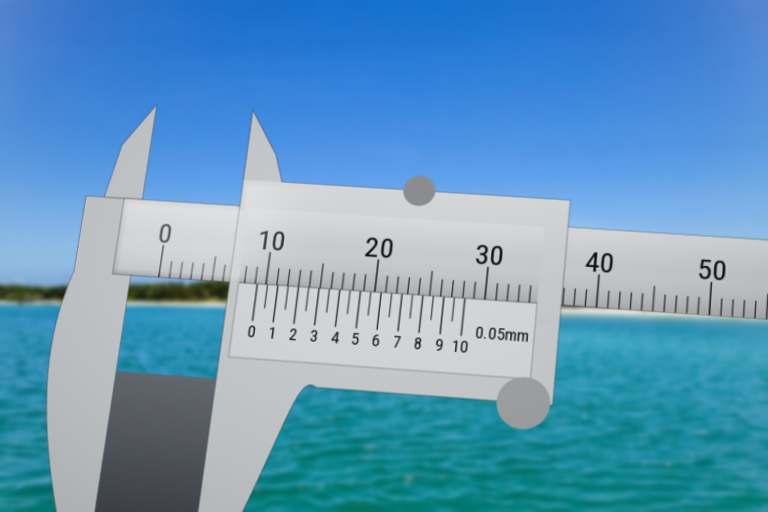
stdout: 9.2 mm
